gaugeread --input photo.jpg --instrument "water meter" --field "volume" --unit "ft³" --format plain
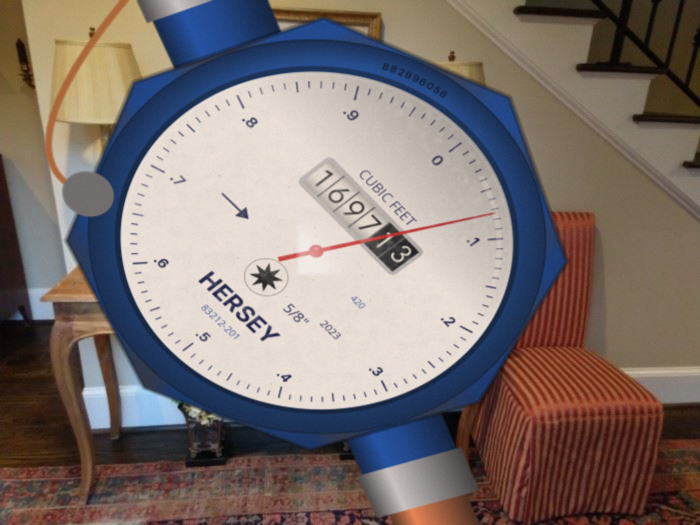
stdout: 169713.07 ft³
